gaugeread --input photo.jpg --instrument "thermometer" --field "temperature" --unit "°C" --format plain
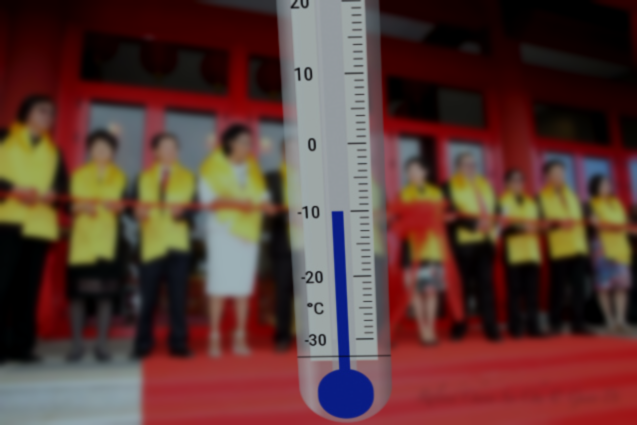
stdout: -10 °C
